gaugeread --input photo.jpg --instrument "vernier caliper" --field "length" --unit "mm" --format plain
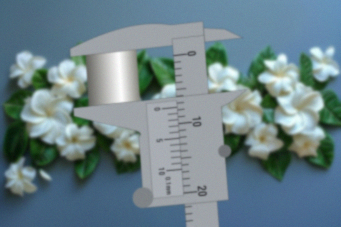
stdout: 7.6 mm
